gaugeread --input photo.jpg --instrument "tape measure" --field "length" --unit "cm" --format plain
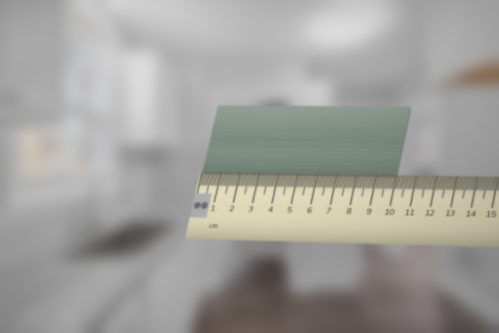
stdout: 10 cm
